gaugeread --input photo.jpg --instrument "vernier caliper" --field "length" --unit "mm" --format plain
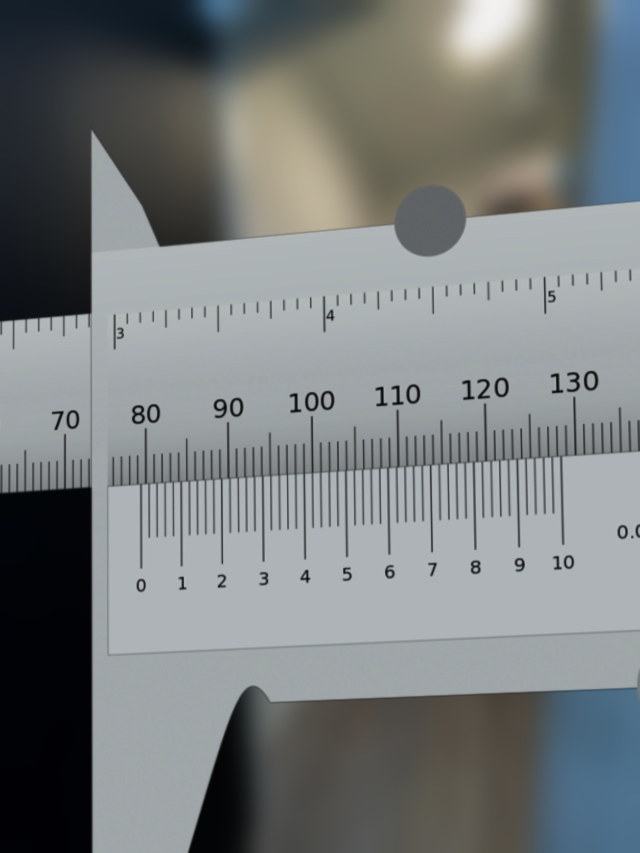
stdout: 79.4 mm
